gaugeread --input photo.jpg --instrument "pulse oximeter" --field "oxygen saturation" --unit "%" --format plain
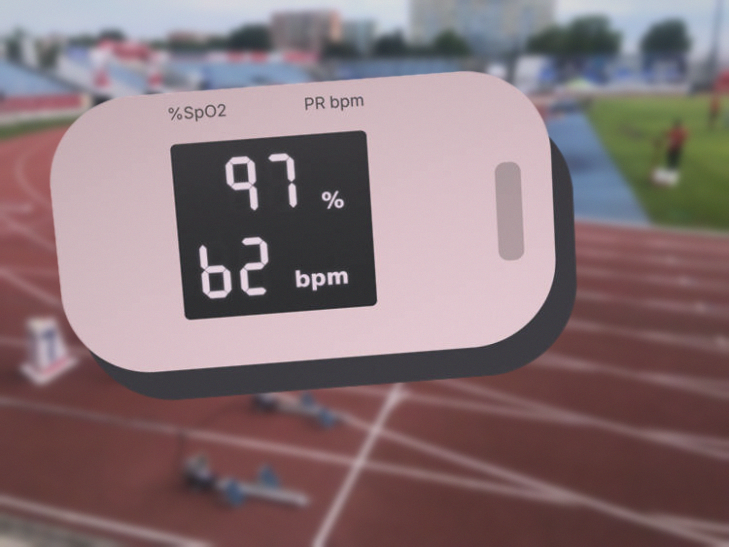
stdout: 97 %
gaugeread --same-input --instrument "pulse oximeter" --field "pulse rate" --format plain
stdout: 62 bpm
